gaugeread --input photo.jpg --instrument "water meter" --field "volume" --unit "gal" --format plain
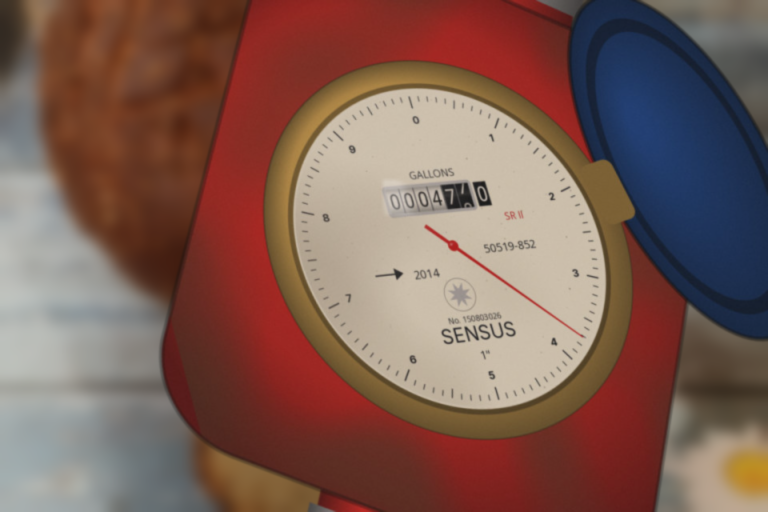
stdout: 4773.7 gal
